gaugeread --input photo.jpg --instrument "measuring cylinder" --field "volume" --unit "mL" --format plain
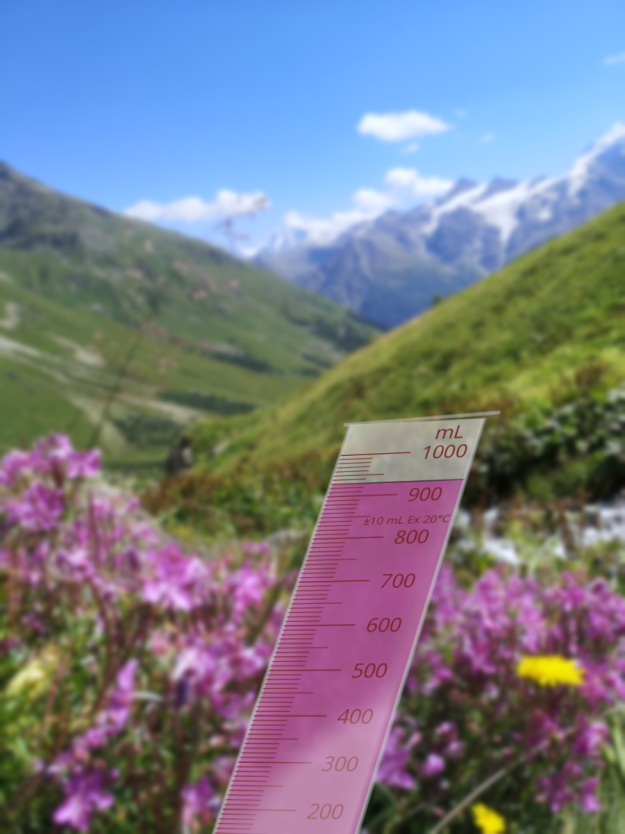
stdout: 930 mL
